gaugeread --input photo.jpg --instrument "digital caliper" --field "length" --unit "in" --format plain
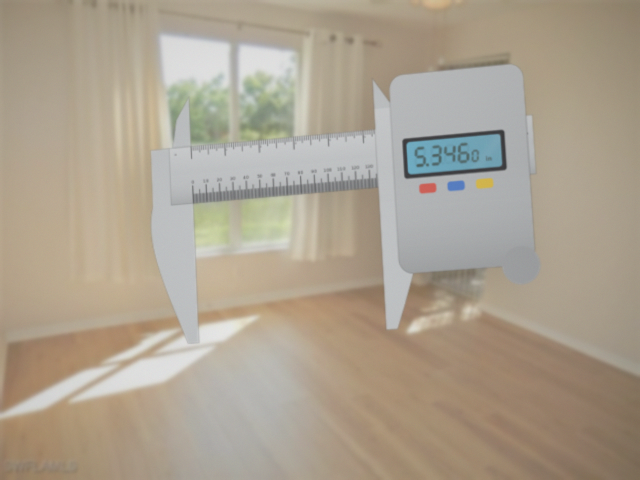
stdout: 5.3460 in
